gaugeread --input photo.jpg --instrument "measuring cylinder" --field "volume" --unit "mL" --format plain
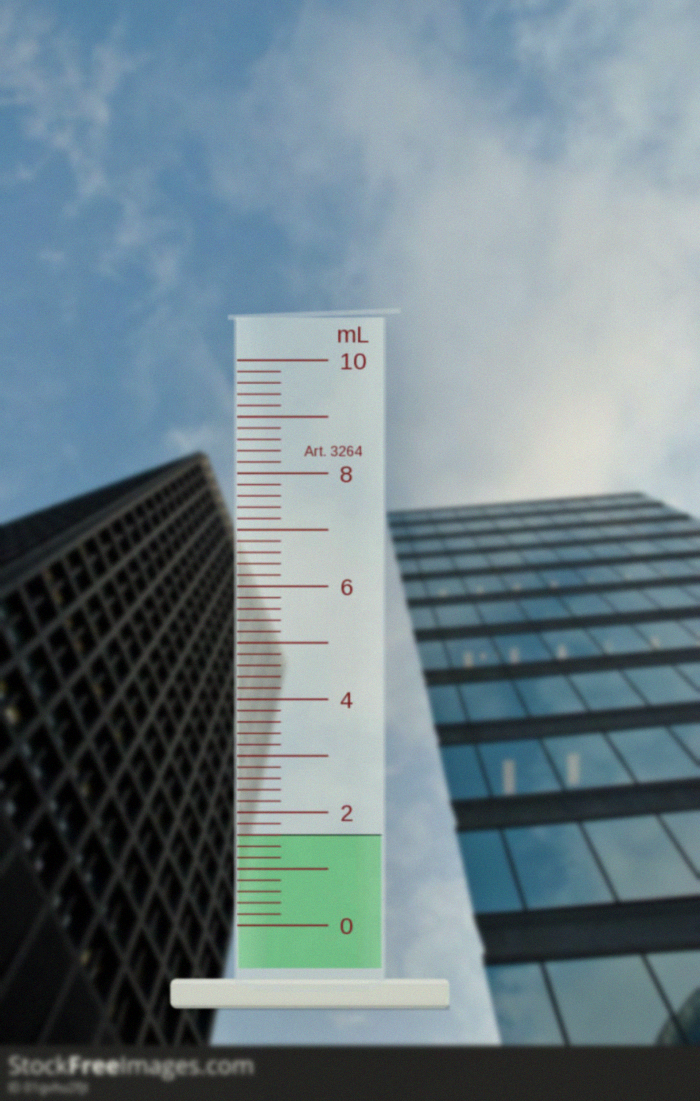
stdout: 1.6 mL
